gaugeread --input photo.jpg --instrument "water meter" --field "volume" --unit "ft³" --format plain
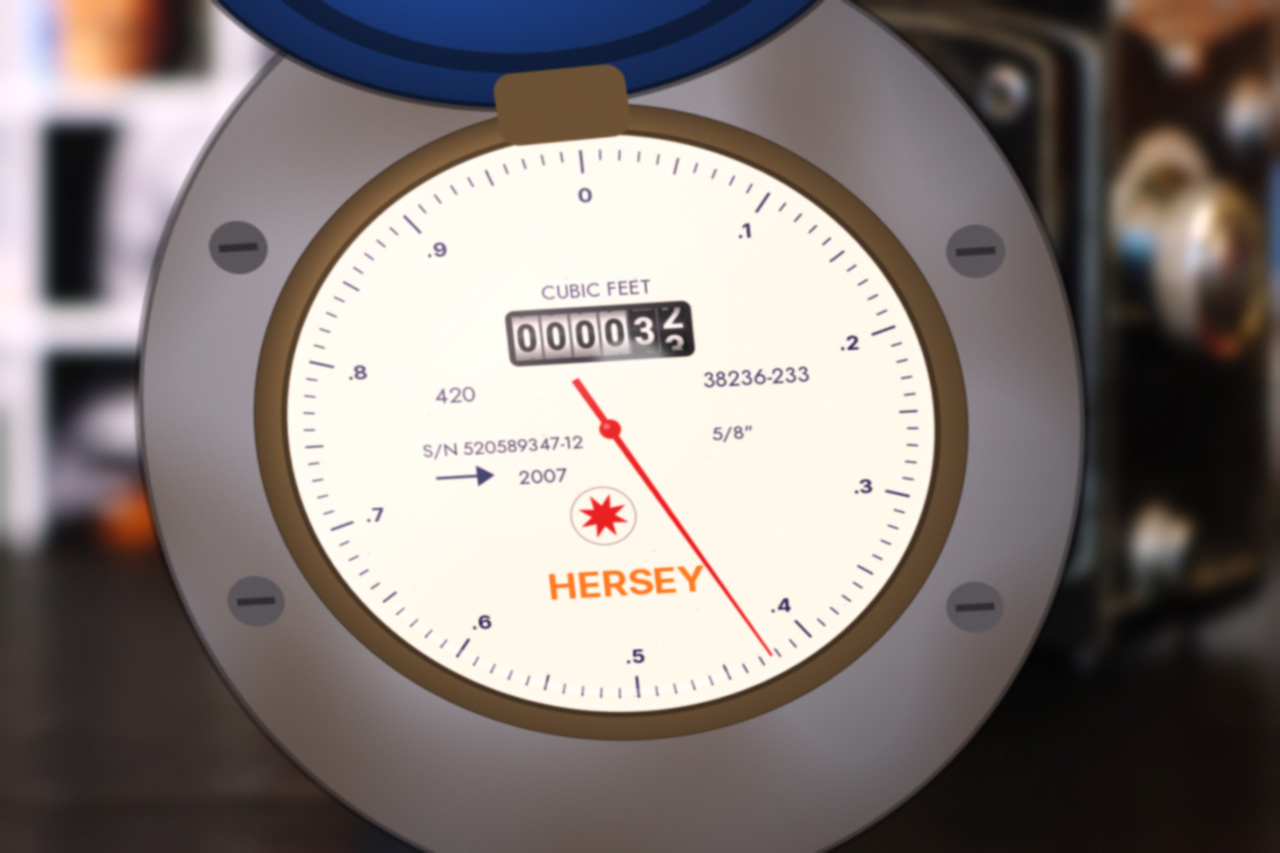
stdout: 32.42 ft³
